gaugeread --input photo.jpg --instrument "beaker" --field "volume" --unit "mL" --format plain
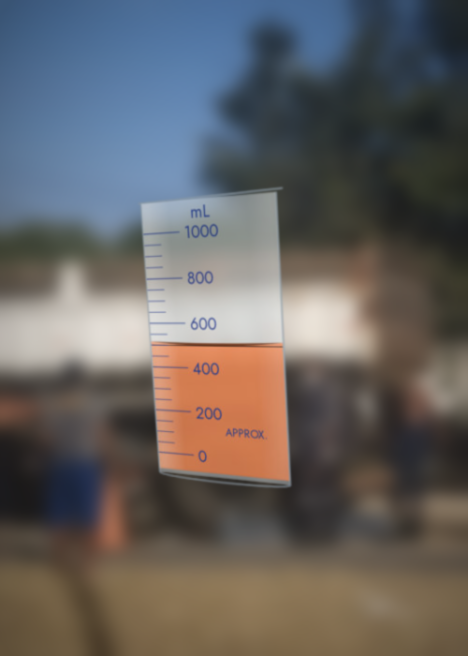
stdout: 500 mL
